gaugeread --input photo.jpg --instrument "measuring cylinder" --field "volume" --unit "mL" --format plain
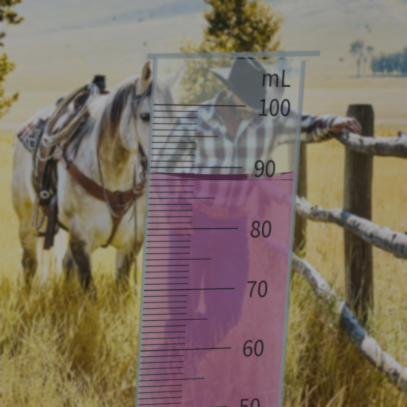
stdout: 88 mL
